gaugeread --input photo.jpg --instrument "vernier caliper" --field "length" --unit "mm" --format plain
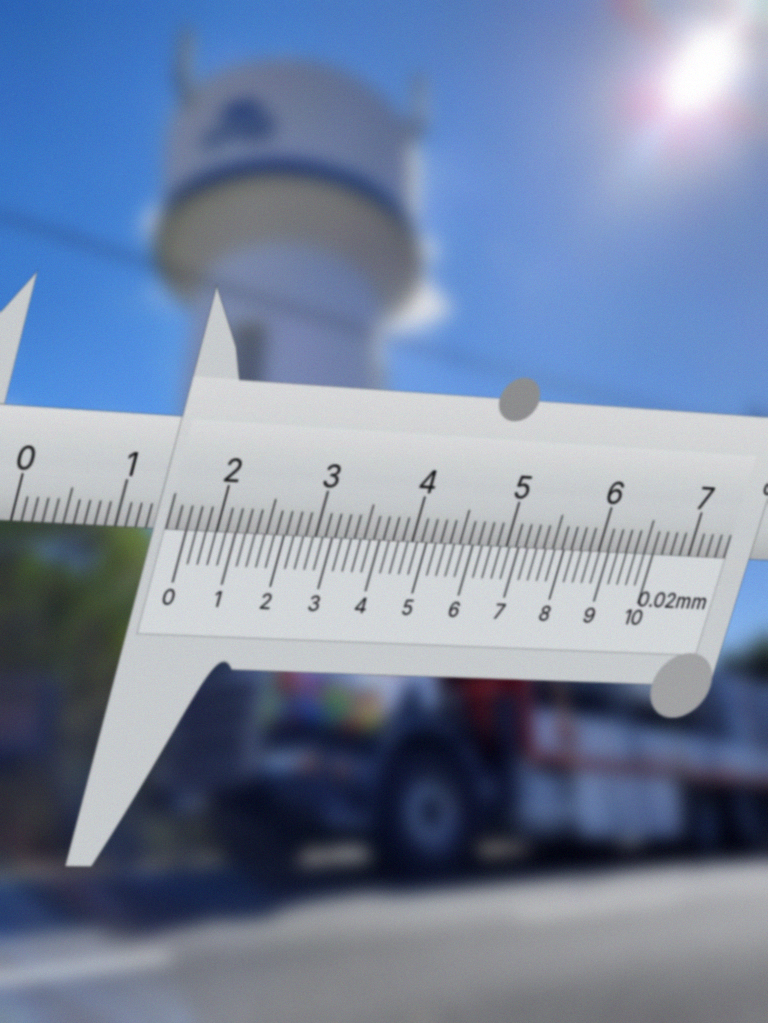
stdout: 17.0 mm
